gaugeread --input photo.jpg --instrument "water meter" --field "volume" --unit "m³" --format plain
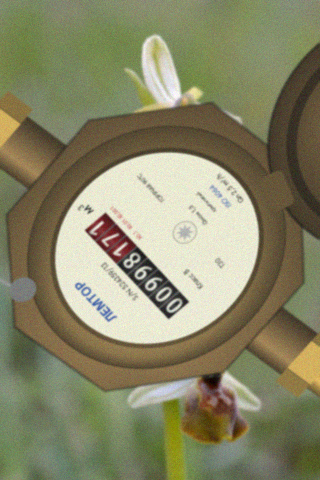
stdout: 998.171 m³
